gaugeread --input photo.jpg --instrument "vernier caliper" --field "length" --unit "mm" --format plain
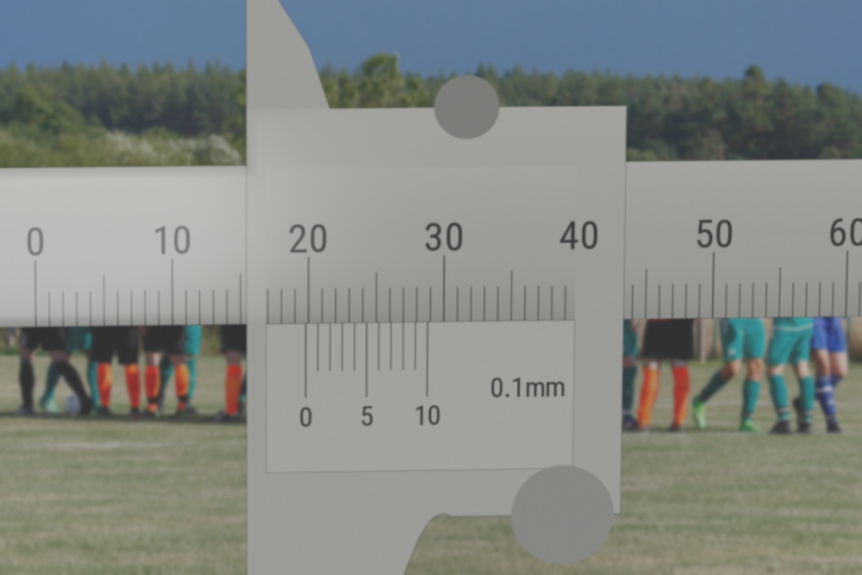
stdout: 19.8 mm
